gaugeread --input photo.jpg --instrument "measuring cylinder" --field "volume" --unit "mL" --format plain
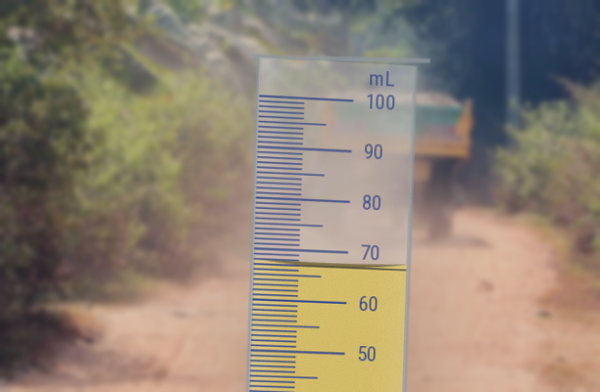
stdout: 67 mL
